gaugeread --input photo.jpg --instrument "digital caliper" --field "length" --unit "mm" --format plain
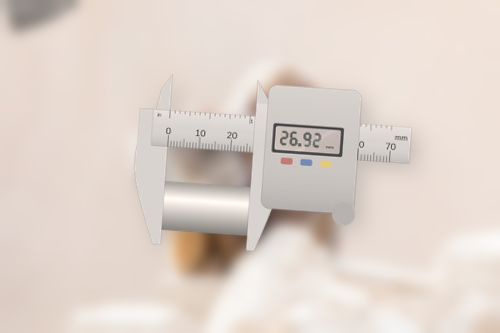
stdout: 26.92 mm
